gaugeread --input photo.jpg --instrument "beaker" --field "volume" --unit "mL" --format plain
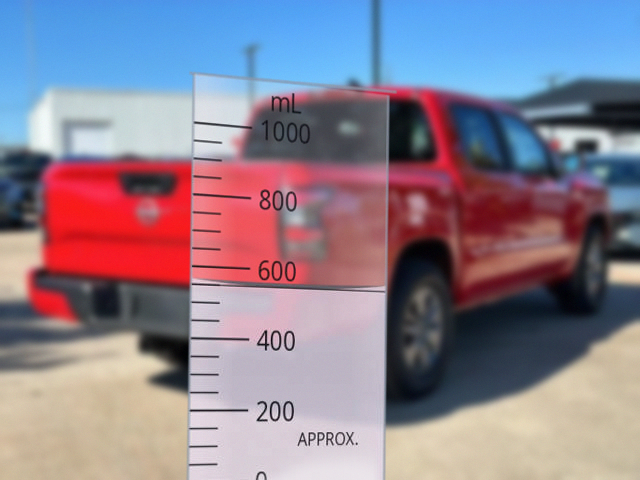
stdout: 550 mL
